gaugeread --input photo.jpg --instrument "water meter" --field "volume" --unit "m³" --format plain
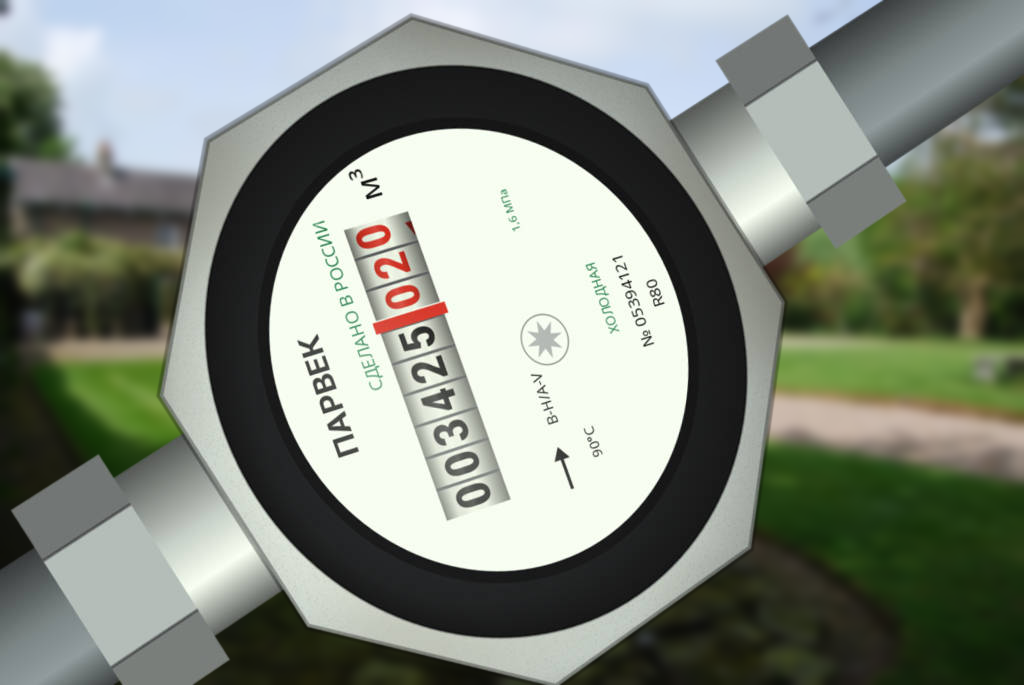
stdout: 3425.020 m³
